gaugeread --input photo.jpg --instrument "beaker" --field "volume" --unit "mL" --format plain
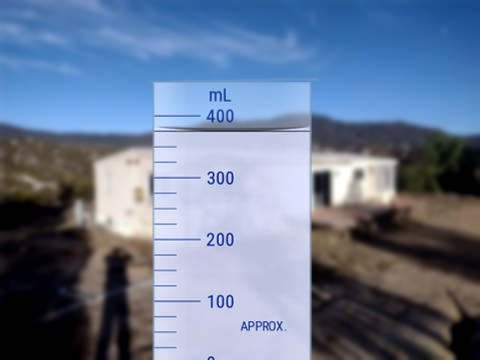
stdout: 375 mL
